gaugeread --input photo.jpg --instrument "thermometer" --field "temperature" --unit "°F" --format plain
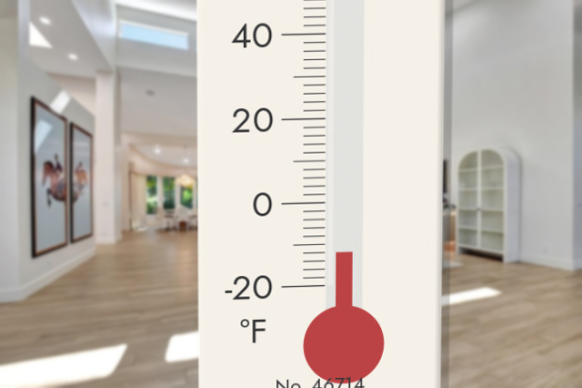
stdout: -12 °F
